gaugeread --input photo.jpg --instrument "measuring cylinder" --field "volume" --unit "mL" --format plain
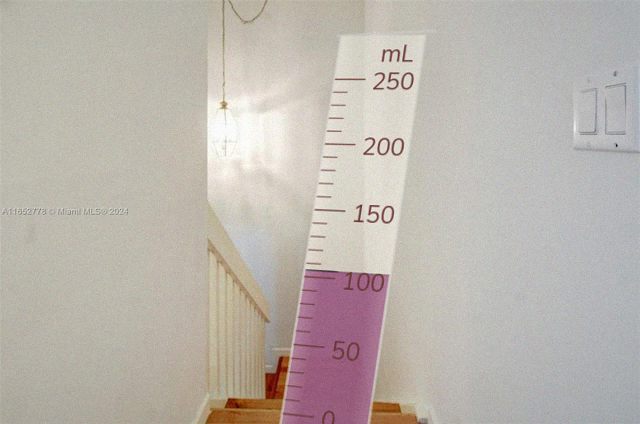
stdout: 105 mL
